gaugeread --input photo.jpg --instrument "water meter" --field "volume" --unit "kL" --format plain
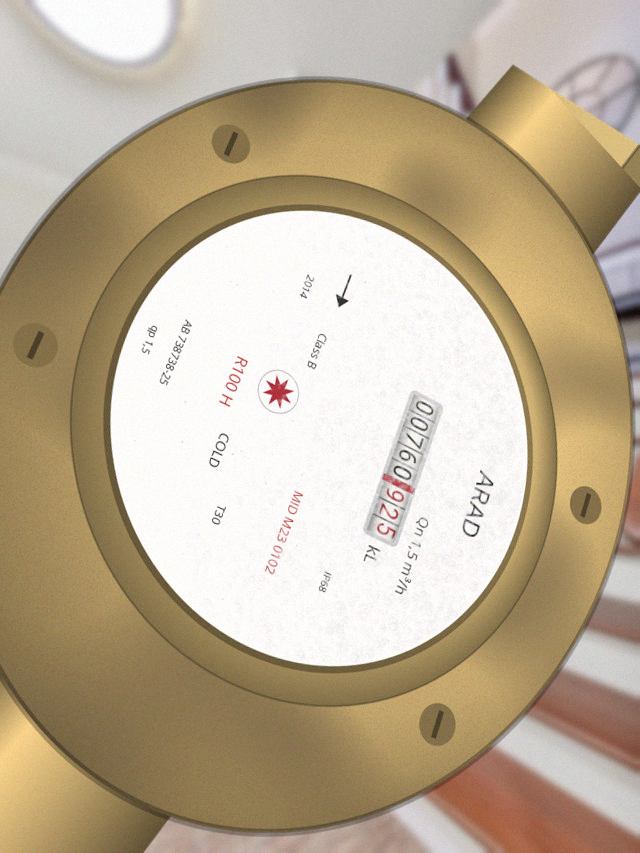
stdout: 760.925 kL
